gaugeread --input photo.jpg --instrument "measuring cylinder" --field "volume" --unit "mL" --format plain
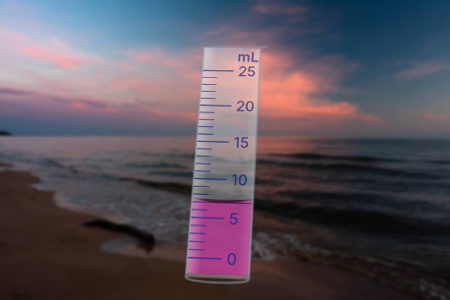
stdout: 7 mL
